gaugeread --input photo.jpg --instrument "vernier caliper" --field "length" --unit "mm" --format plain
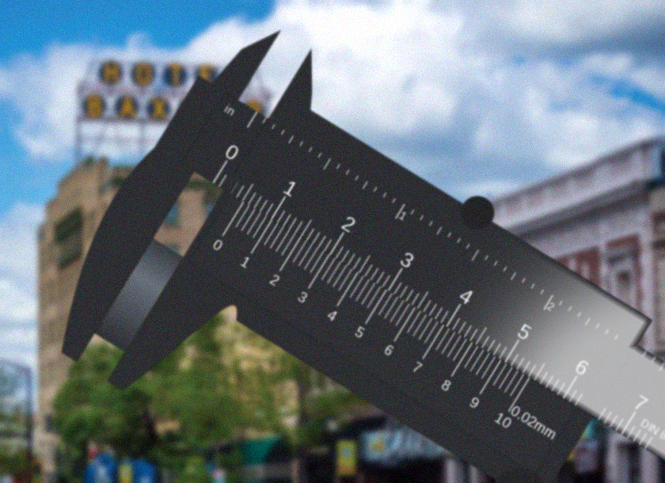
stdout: 5.2 mm
